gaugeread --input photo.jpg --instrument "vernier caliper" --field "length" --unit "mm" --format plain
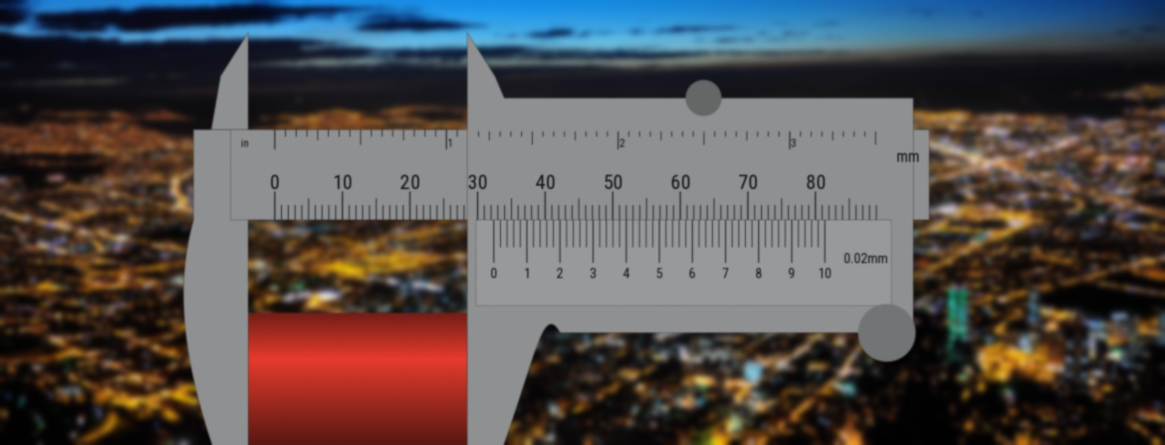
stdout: 32.4 mm
